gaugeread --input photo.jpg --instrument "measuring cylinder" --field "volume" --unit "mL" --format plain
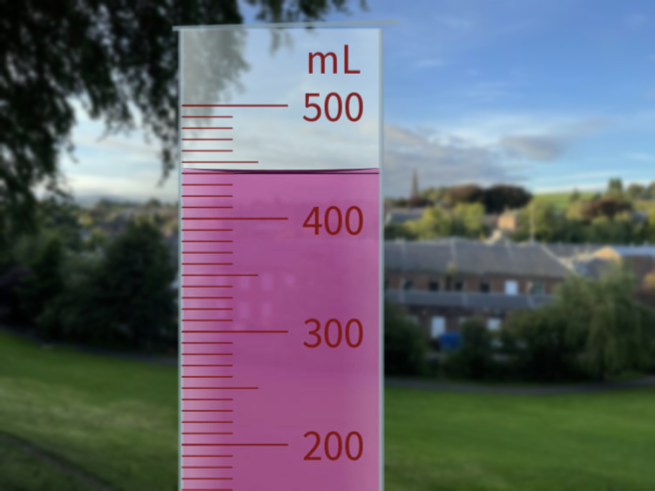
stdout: 440 mL
